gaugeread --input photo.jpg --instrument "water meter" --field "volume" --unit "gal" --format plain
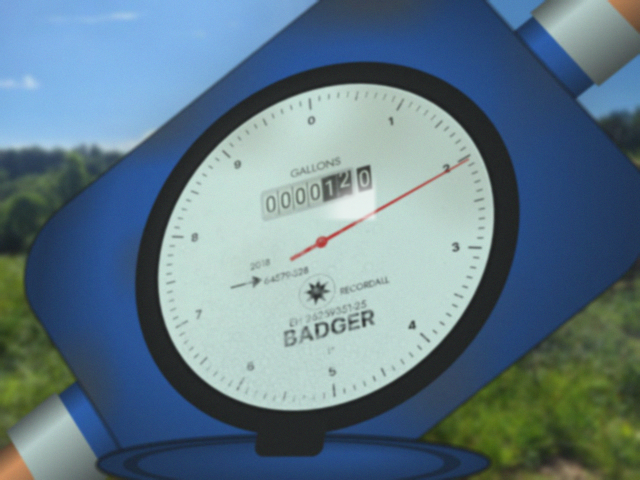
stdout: 122.0 gal
